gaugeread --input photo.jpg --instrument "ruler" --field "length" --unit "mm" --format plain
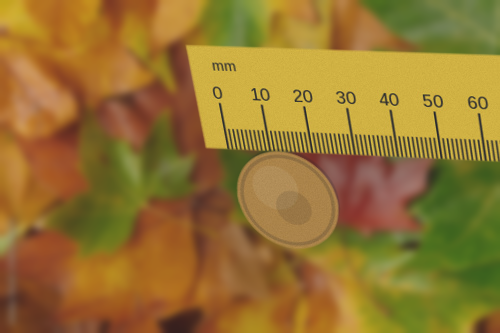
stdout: 24 mm
